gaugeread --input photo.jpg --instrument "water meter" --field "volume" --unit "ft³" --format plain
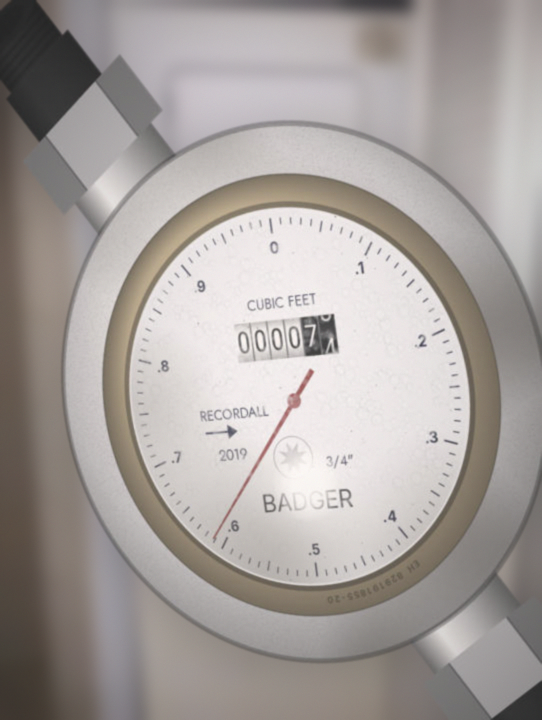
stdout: 73.61 ft³
